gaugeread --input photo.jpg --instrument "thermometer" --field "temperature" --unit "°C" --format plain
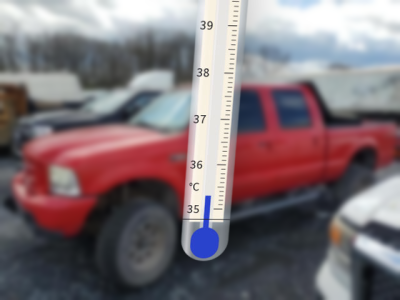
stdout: 35.3 °C
